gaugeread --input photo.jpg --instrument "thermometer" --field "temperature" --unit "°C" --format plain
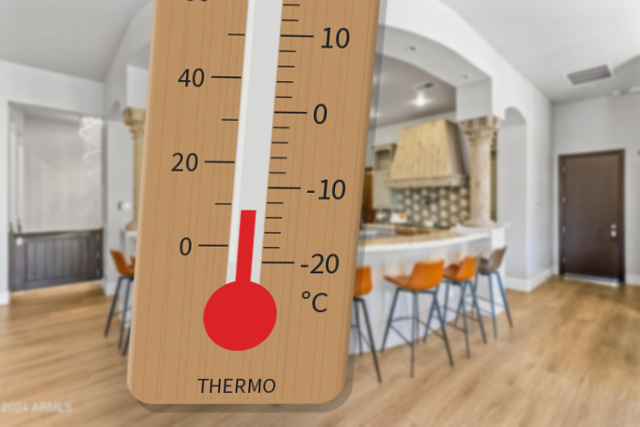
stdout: -13 °C
